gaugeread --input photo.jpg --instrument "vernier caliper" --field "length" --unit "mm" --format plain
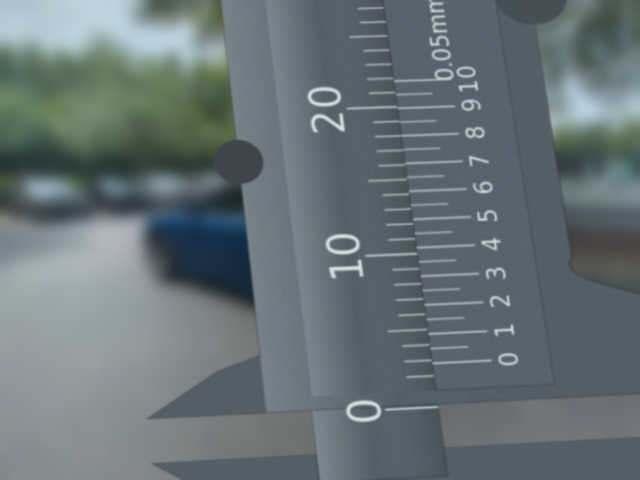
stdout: 2.8 mm
